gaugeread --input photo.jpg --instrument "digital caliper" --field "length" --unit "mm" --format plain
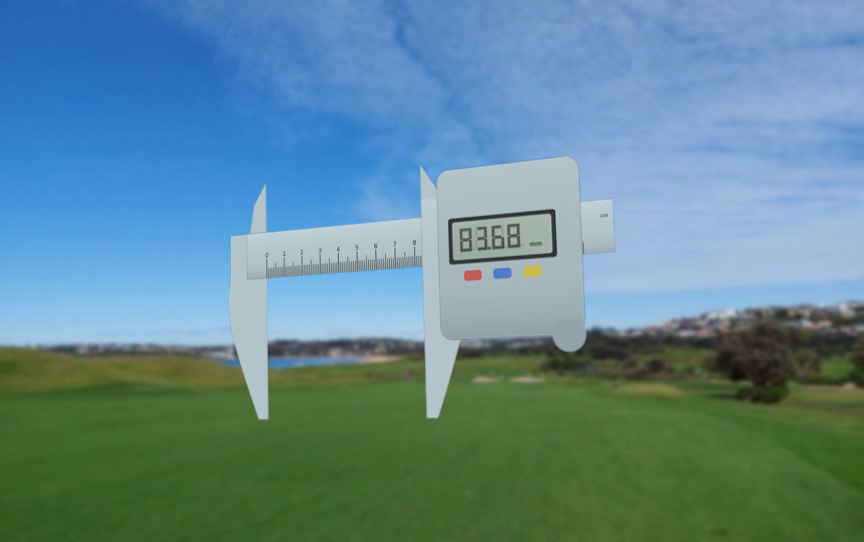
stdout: 83.68 mm
